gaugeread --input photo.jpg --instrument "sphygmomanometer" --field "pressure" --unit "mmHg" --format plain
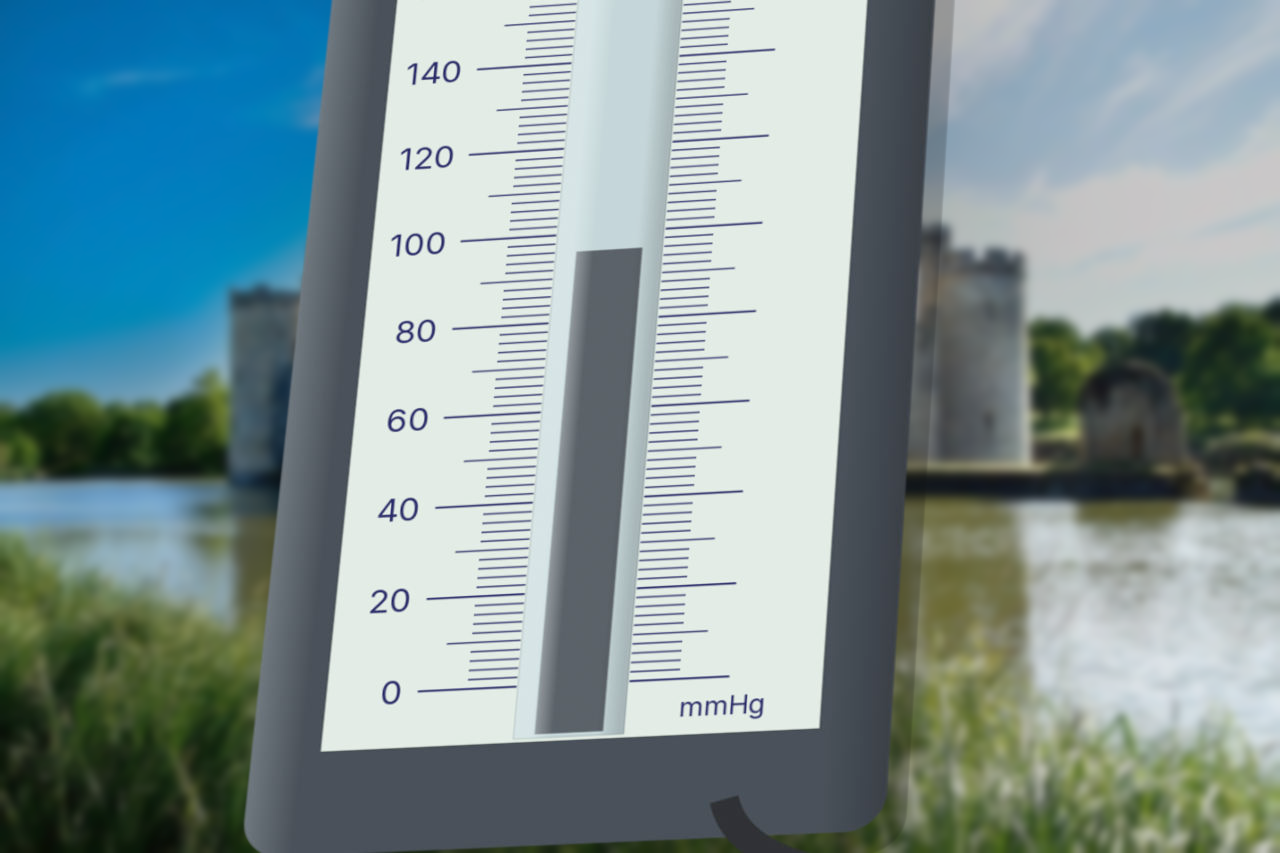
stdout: 96 mmHg
